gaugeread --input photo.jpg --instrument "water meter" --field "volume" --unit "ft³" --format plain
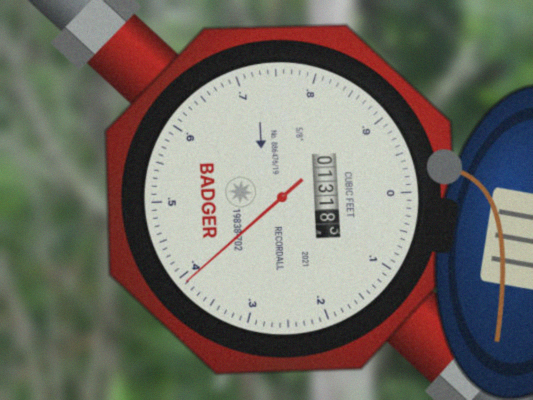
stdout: 13183.39 ft³
